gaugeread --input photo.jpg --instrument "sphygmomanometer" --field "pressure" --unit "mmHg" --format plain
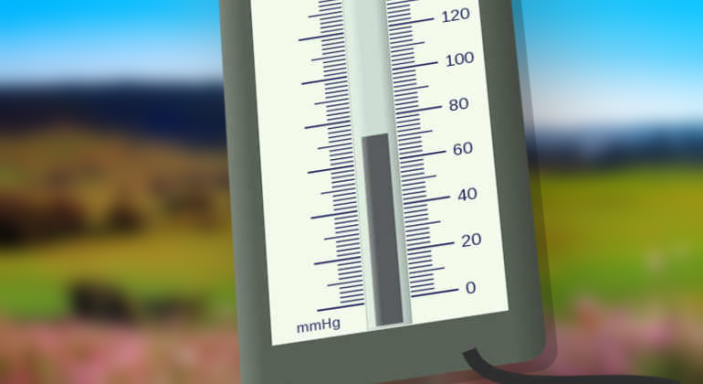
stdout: 72 mmHg
